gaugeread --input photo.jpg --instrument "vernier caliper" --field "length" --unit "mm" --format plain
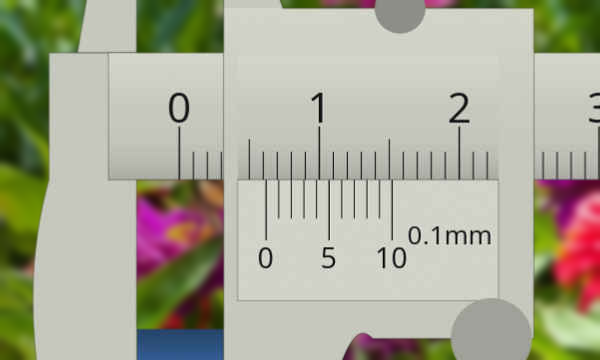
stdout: 6.2 mm
